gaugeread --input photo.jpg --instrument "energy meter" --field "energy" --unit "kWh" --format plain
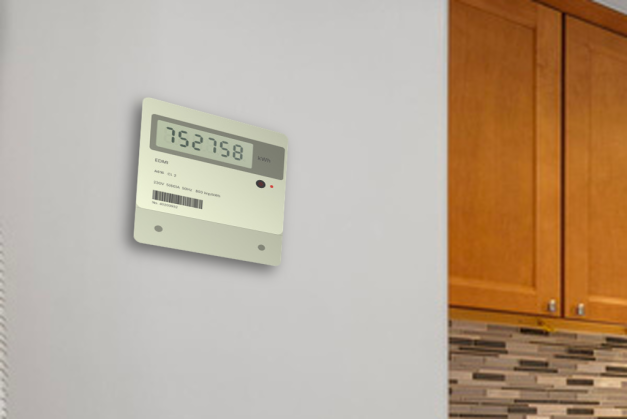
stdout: 752758 kWh
